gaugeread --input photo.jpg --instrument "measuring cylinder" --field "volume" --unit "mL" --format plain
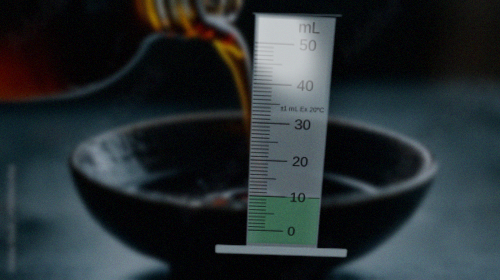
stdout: 10 mL
